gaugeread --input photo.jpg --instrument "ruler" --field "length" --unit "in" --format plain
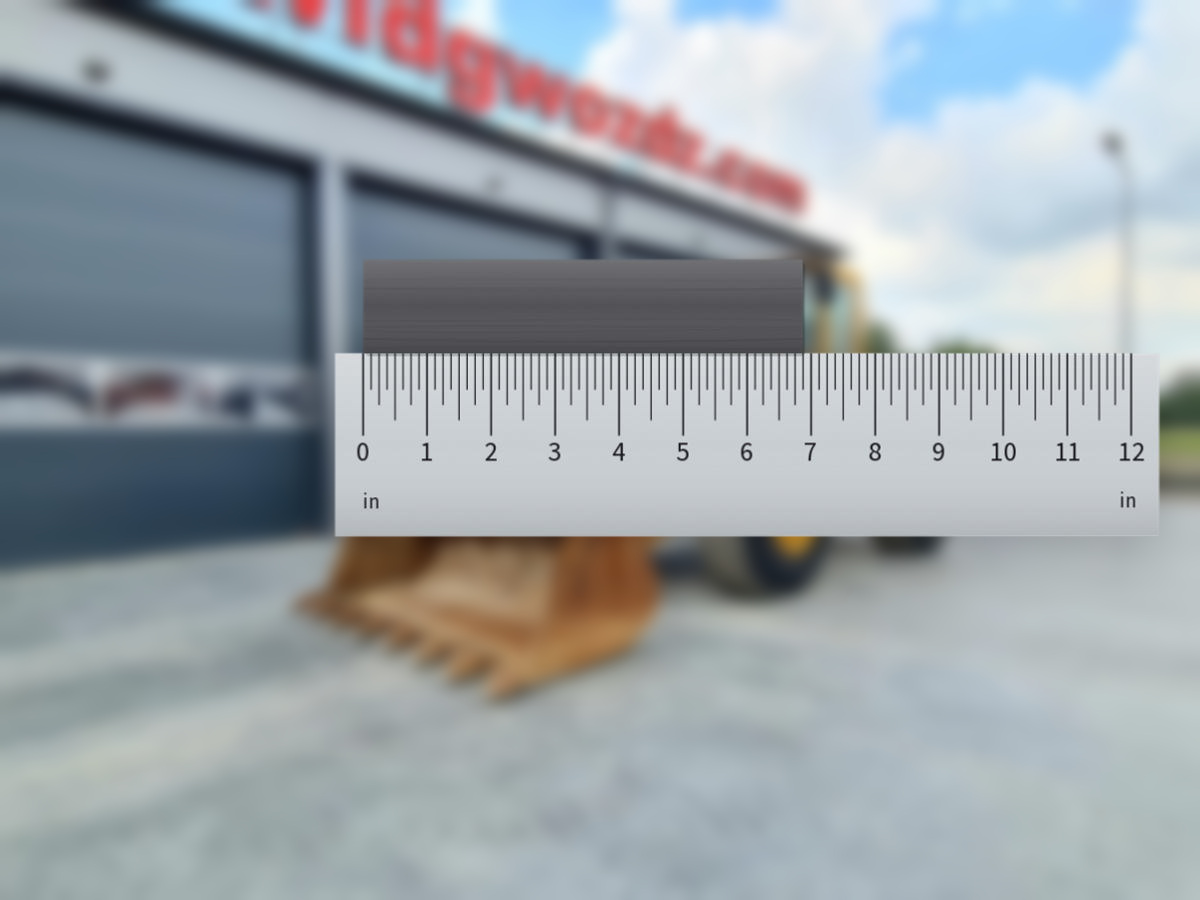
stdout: 6.875 in
